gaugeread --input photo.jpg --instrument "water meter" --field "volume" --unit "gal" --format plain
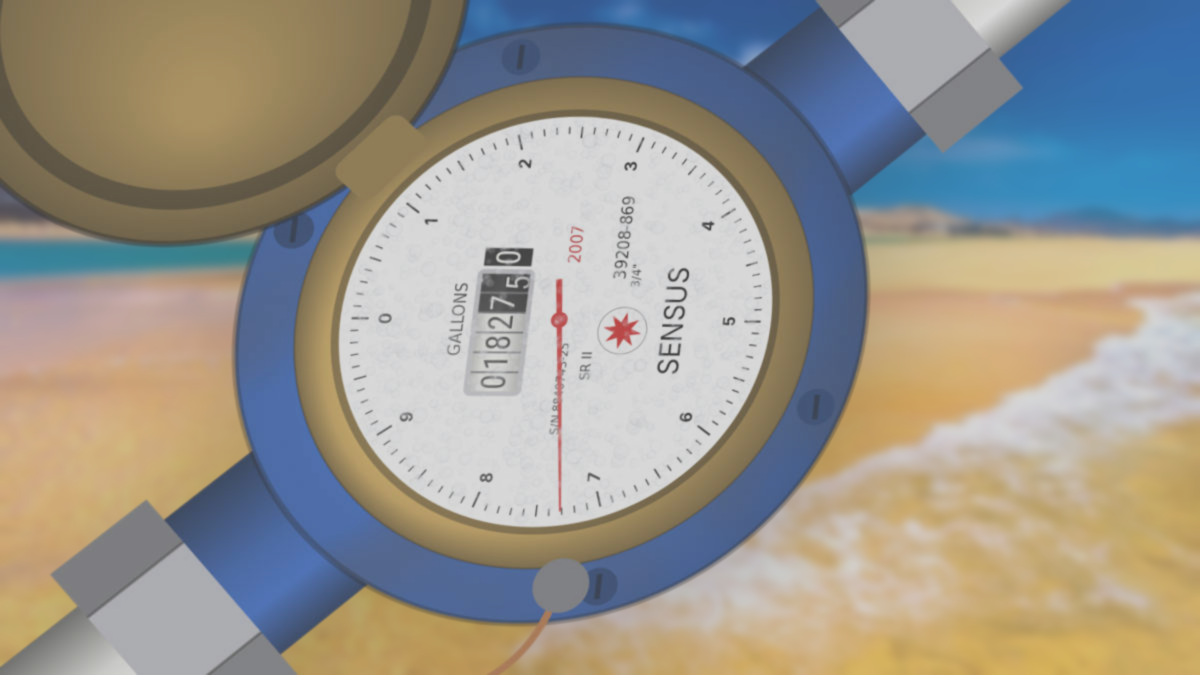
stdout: 182747.3 gal
